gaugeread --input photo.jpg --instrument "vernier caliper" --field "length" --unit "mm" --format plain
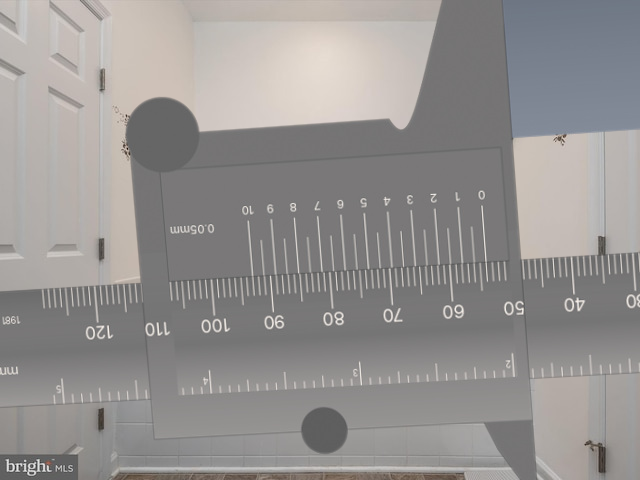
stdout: 54.0 mm
